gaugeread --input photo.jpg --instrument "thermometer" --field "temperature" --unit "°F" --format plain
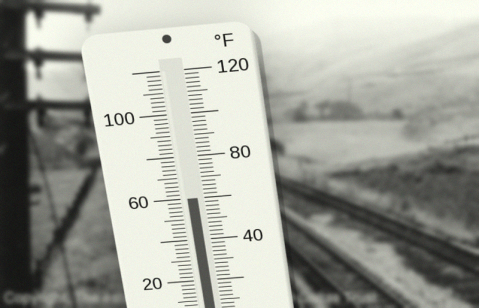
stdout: 60 °F
